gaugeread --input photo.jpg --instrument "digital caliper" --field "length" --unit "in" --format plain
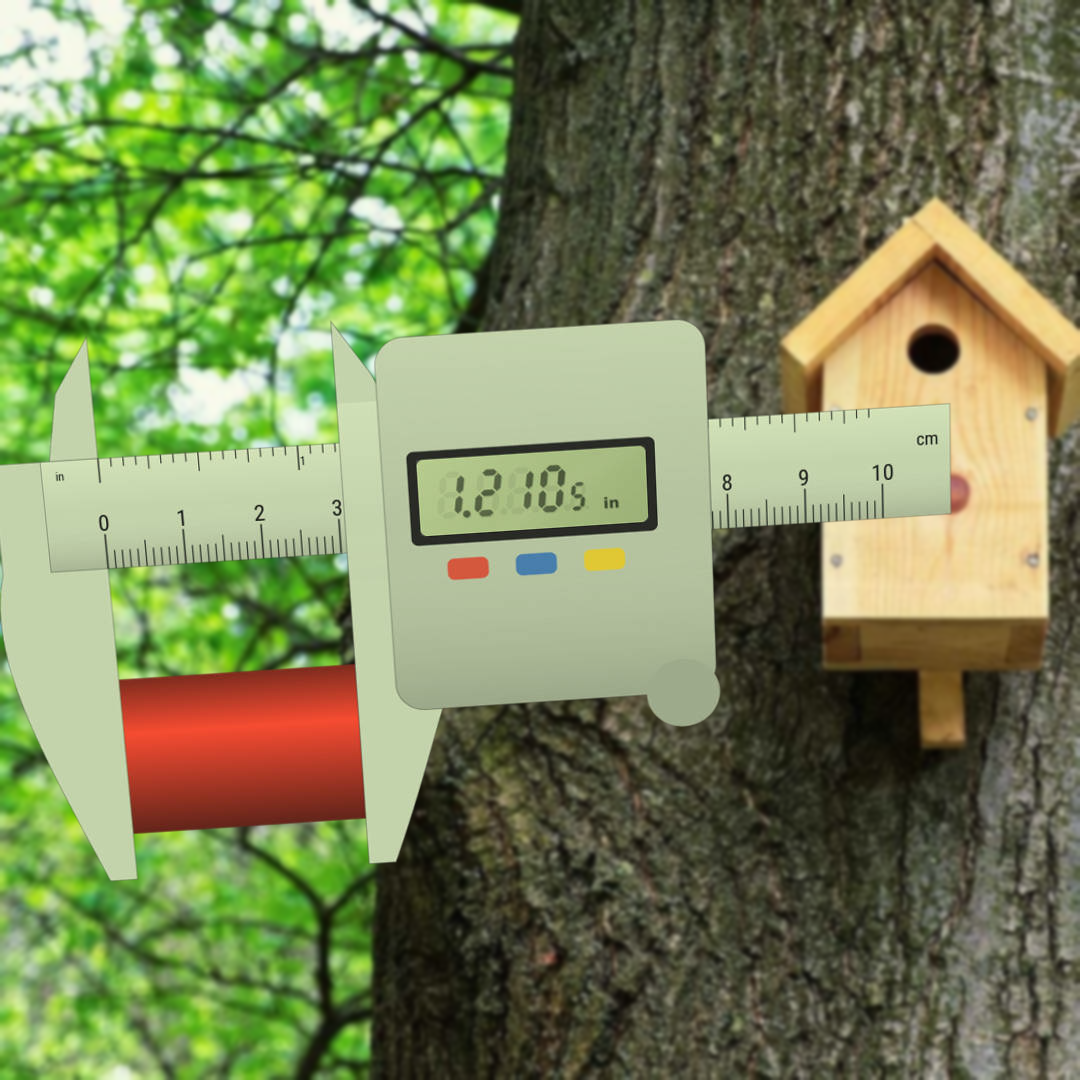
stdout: 1.2105 in
